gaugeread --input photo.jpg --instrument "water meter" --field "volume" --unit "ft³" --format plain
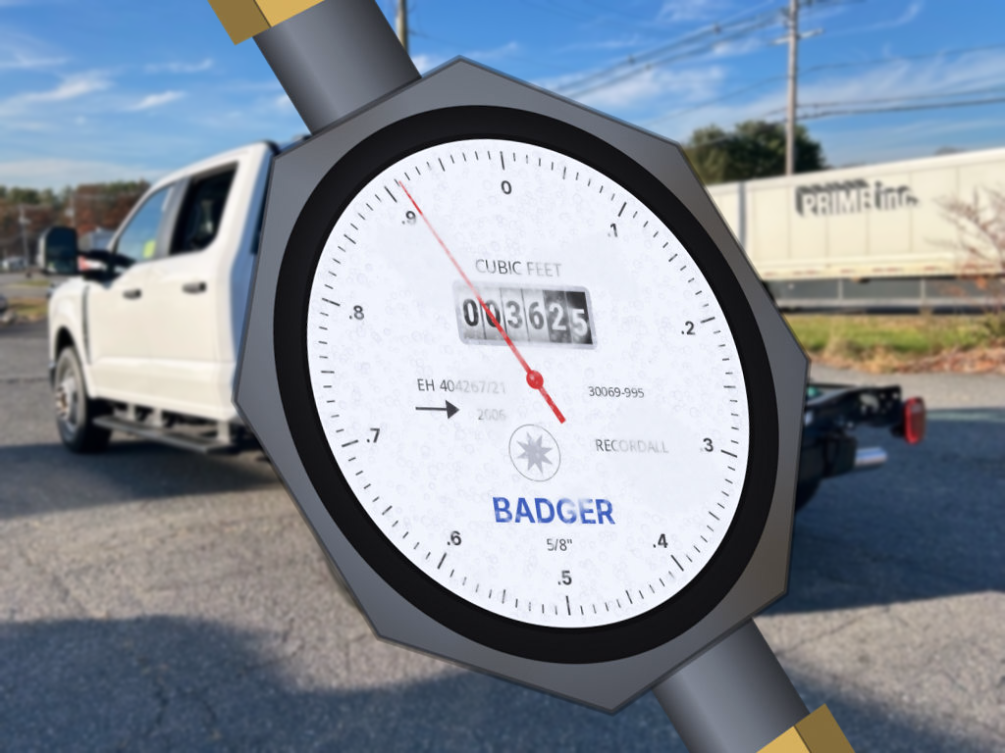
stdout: 3624.91 ft³
